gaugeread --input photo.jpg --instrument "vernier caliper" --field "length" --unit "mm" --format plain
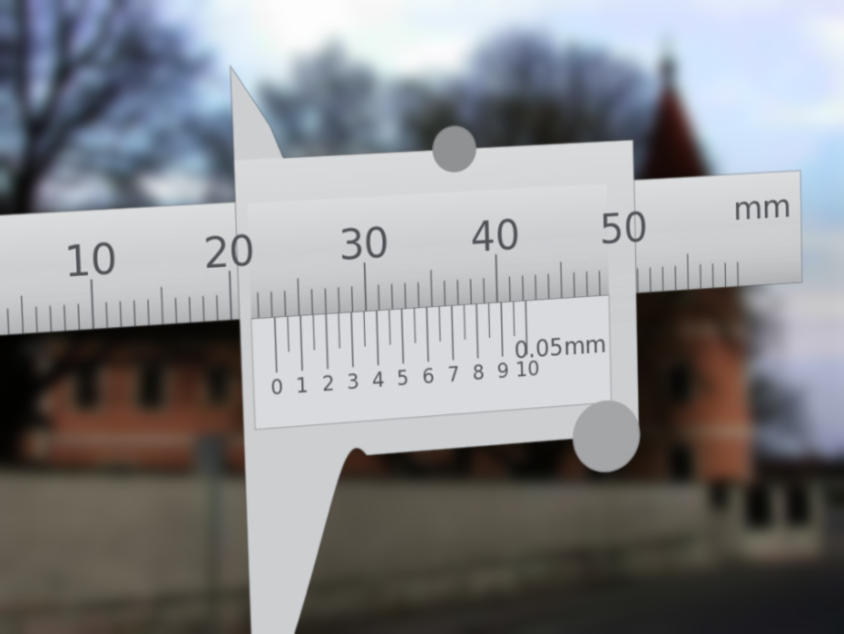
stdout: 23.2 mm
